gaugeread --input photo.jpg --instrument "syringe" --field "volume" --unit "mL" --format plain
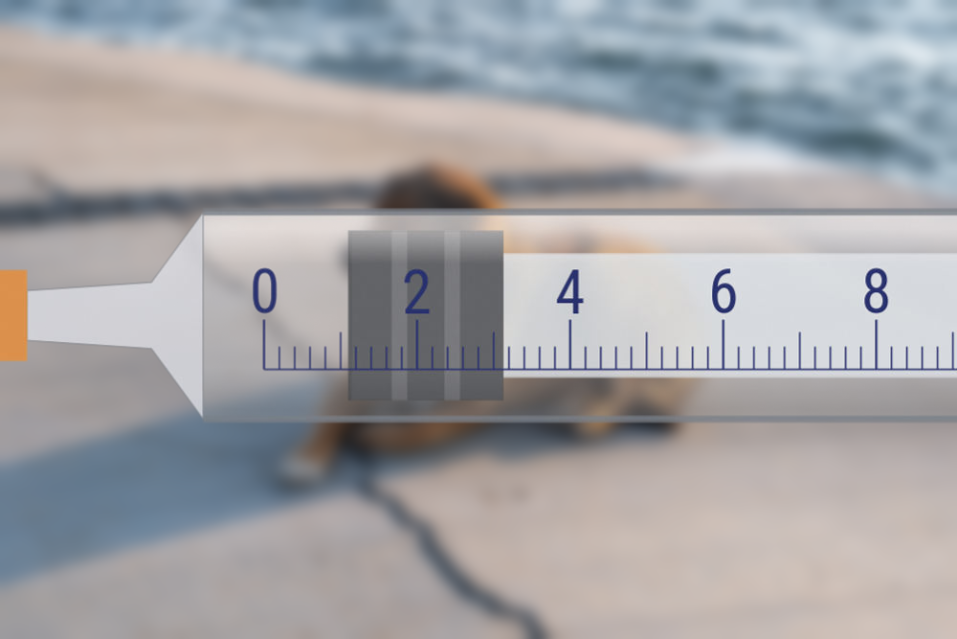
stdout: 1.1 mL
